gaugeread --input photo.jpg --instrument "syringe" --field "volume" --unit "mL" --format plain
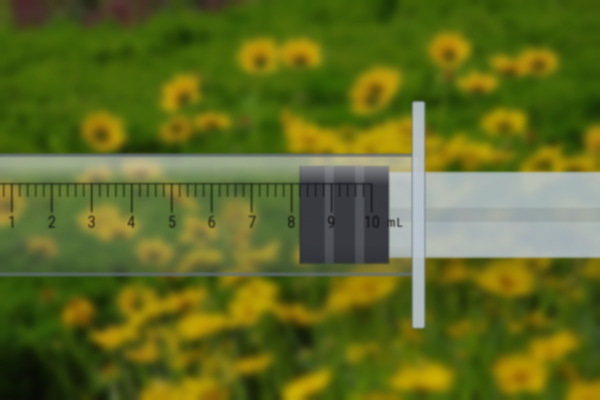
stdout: 8.2 mL
